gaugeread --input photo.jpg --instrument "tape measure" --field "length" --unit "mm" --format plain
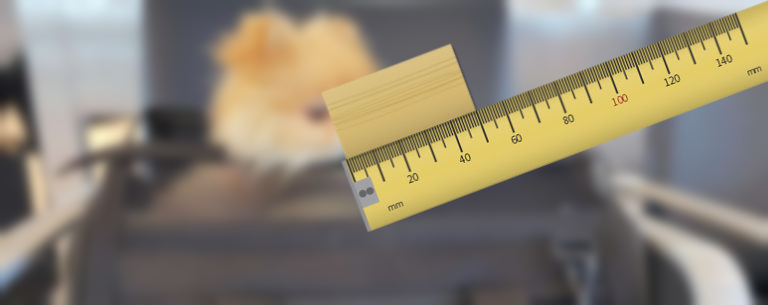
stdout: 50 mm
